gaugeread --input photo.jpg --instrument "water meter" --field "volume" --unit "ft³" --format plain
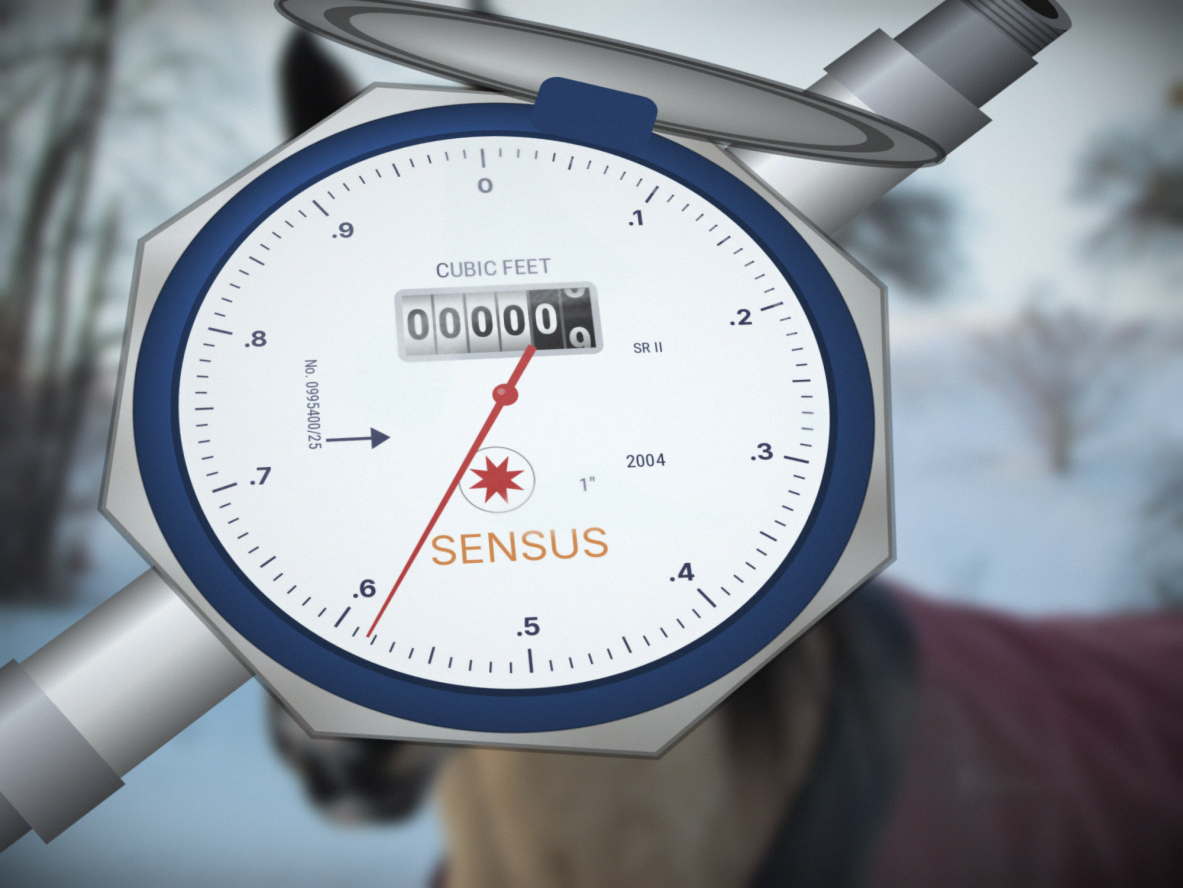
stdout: 8.58 ft³
